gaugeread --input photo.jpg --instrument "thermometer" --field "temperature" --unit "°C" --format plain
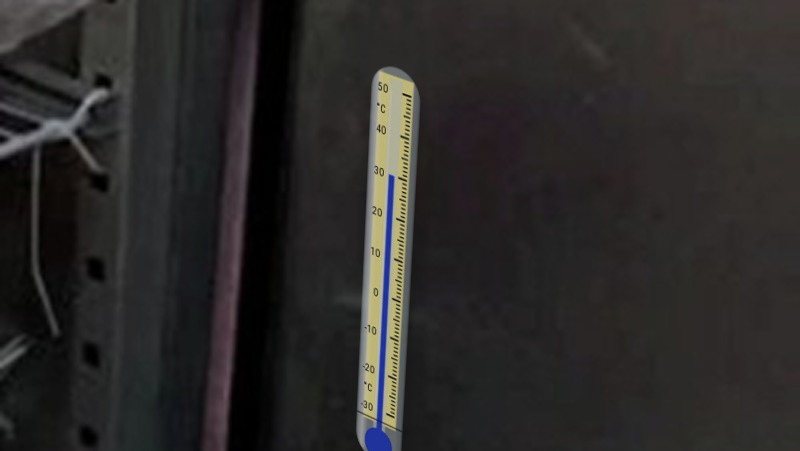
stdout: 30 °C
